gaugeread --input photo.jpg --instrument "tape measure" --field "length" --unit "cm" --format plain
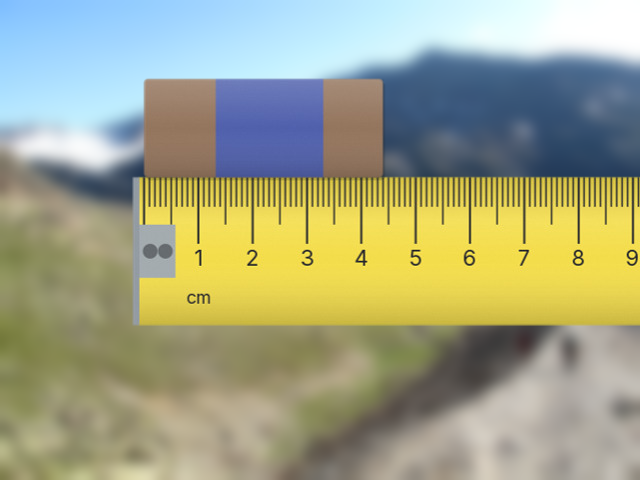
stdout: 4.4 cm
